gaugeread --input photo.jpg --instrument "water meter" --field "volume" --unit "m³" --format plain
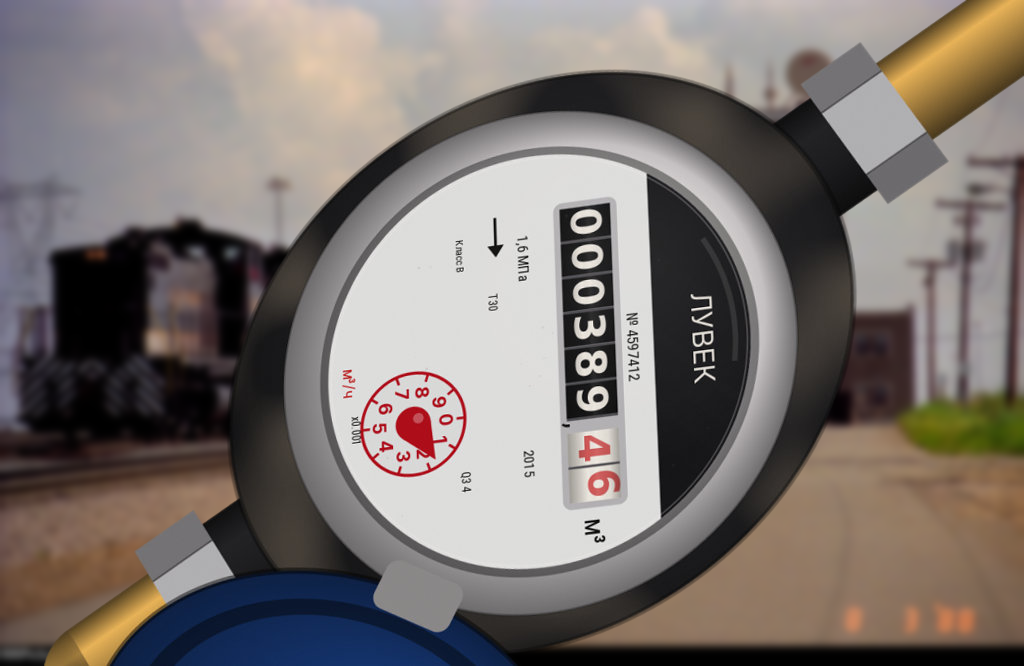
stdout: 389.461 m³
